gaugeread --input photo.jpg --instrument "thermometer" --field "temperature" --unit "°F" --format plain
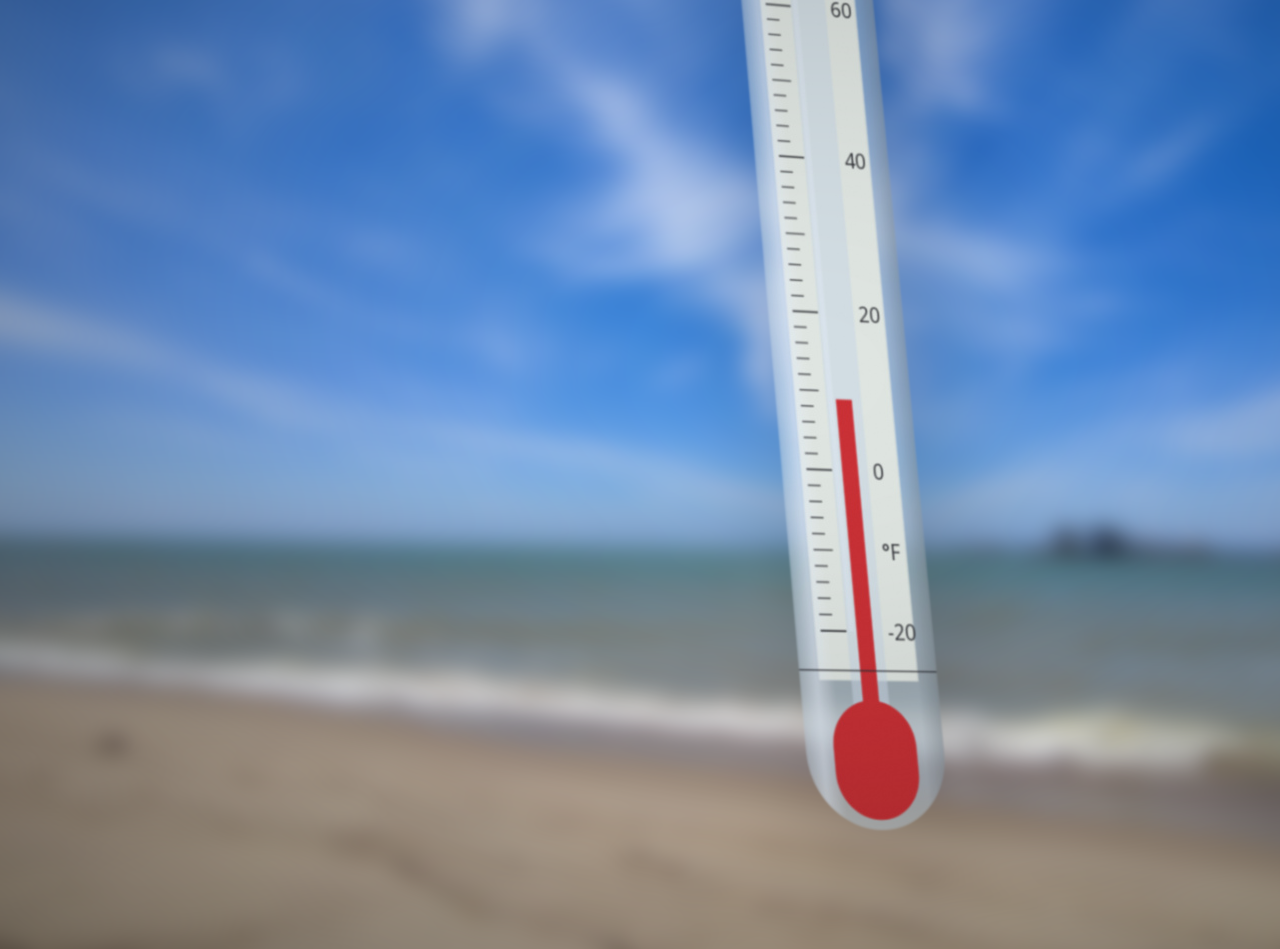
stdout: 9 °F
